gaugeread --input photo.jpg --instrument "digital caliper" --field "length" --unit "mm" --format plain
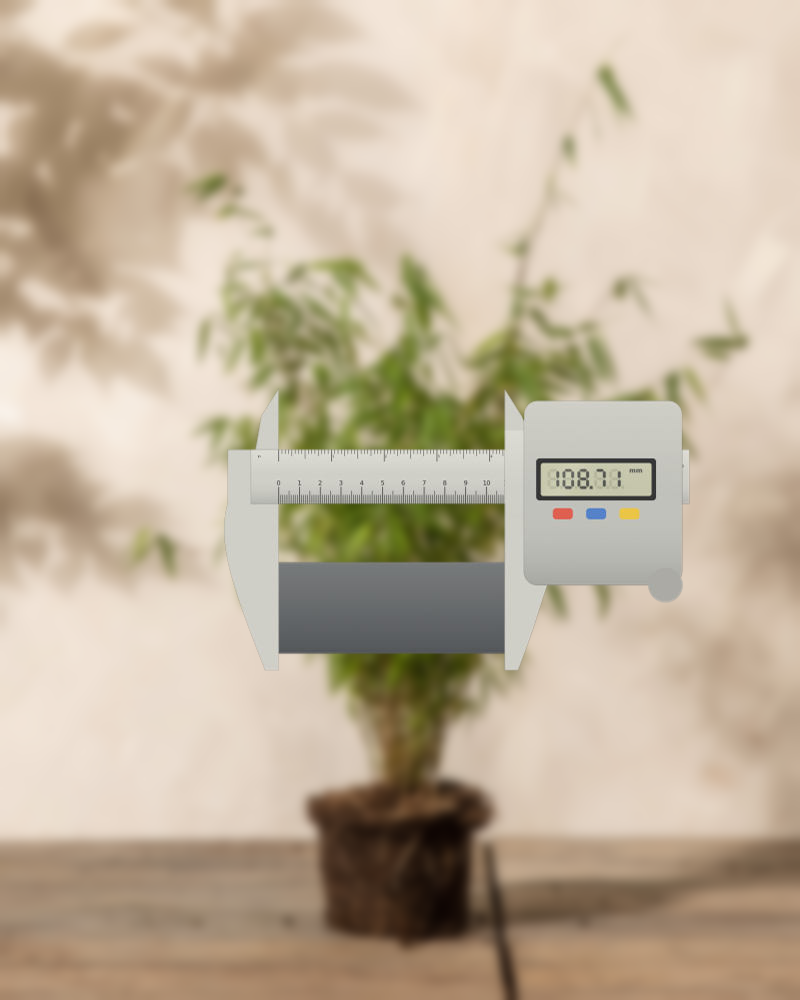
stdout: 108.71 mm
